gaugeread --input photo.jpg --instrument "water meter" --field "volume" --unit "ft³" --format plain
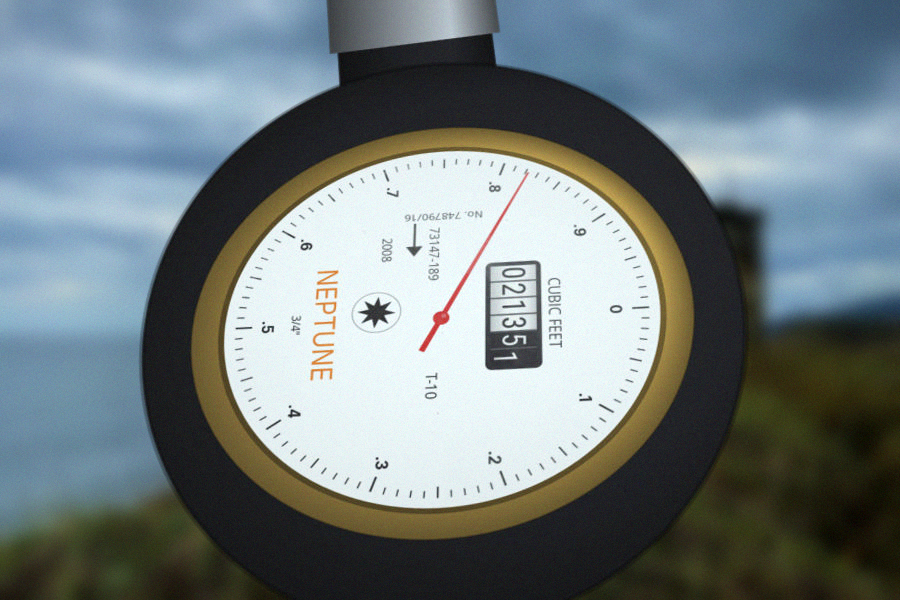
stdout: 21350.82 ft³
